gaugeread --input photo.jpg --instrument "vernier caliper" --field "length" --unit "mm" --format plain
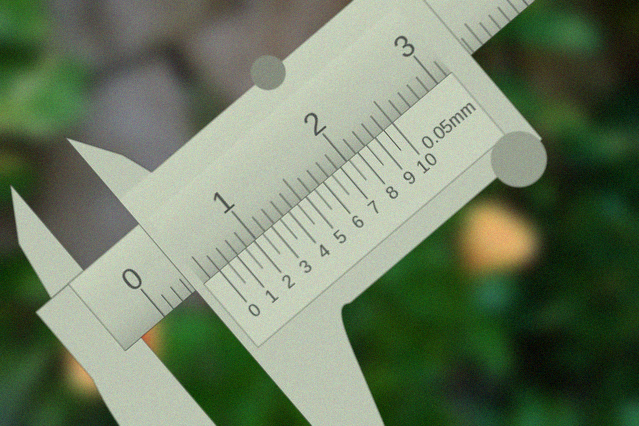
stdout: 6.0 mm
